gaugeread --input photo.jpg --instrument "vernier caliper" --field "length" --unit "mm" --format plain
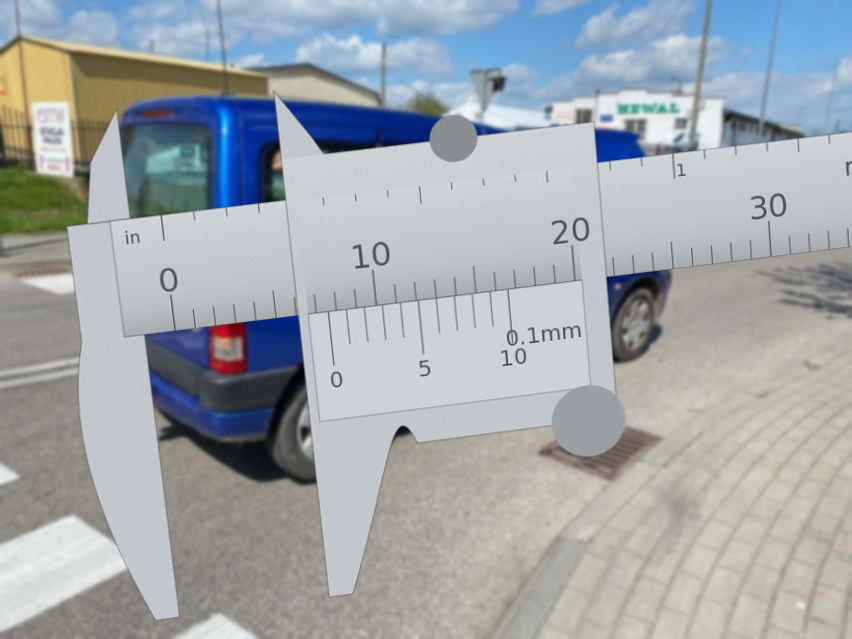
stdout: 7.6 mm
